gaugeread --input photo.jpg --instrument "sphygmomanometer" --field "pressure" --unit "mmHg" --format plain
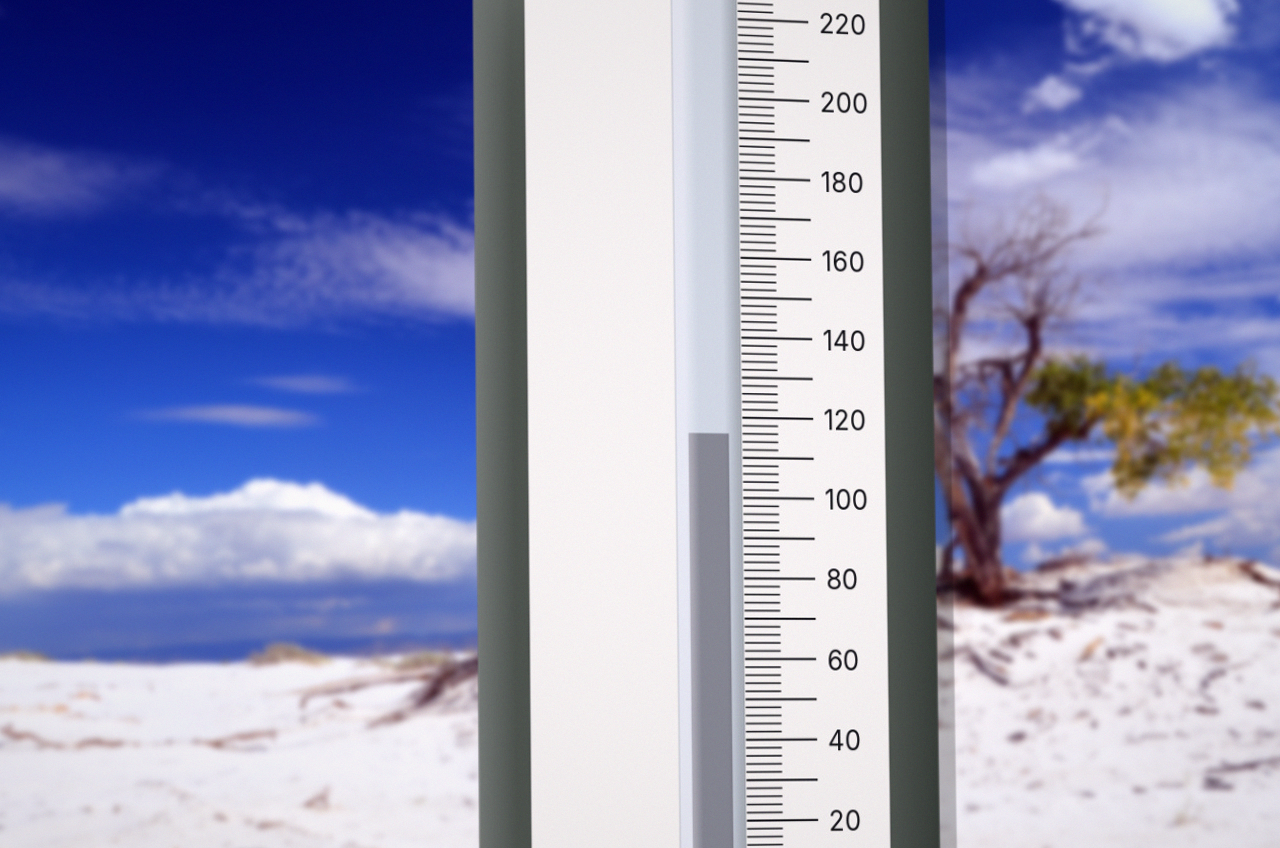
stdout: 116 mmHg
